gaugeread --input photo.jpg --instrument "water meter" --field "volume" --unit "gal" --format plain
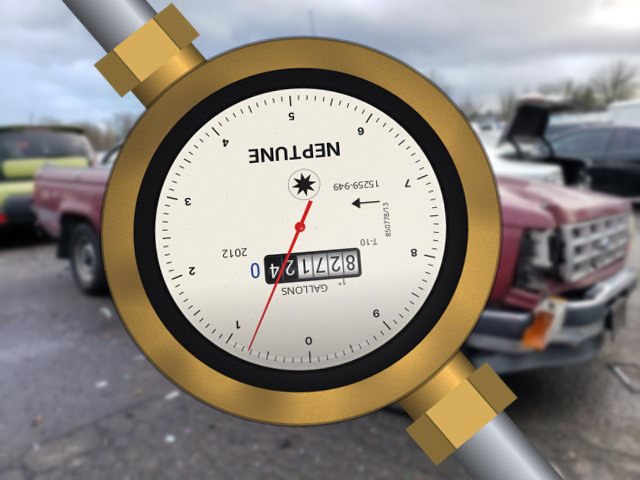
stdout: 8271240.7 gal
